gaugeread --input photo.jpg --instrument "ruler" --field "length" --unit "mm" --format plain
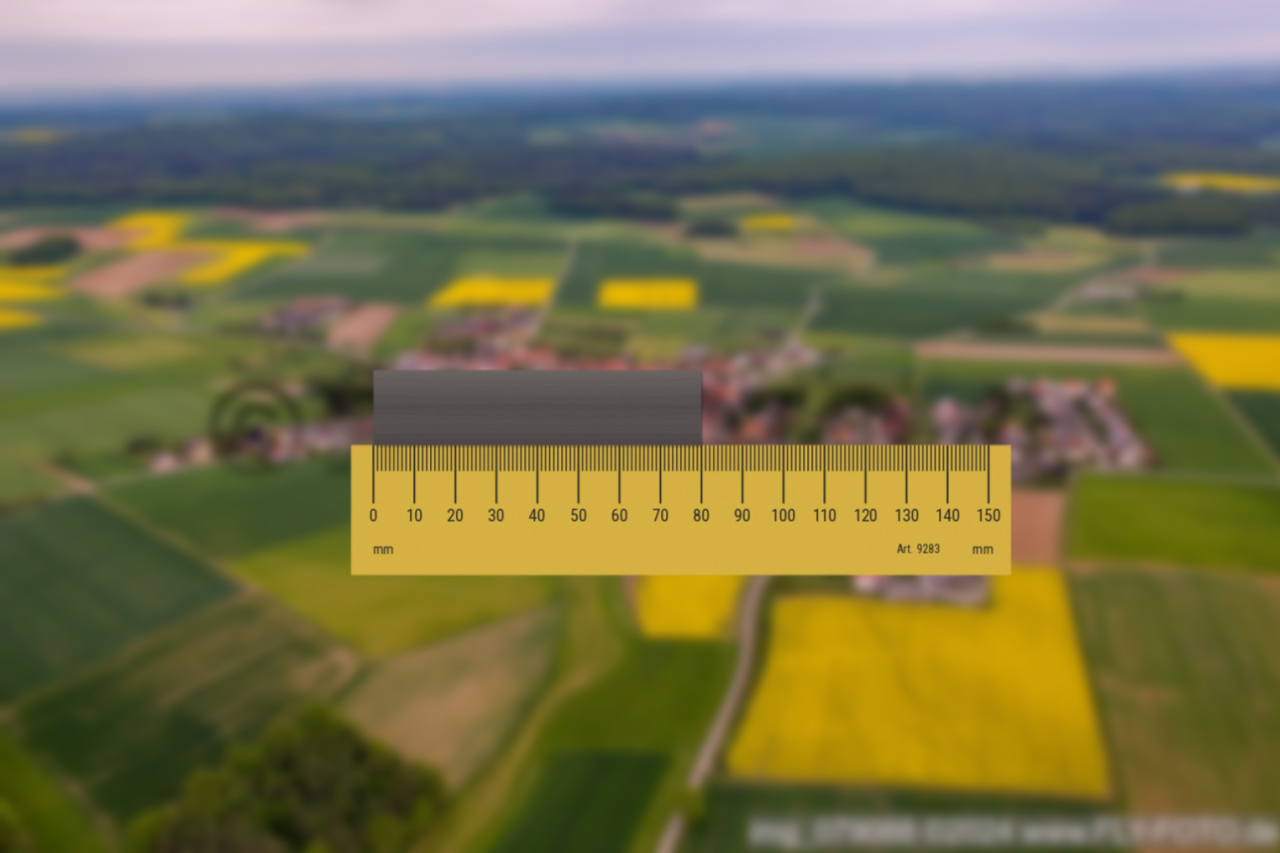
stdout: 80 mm
